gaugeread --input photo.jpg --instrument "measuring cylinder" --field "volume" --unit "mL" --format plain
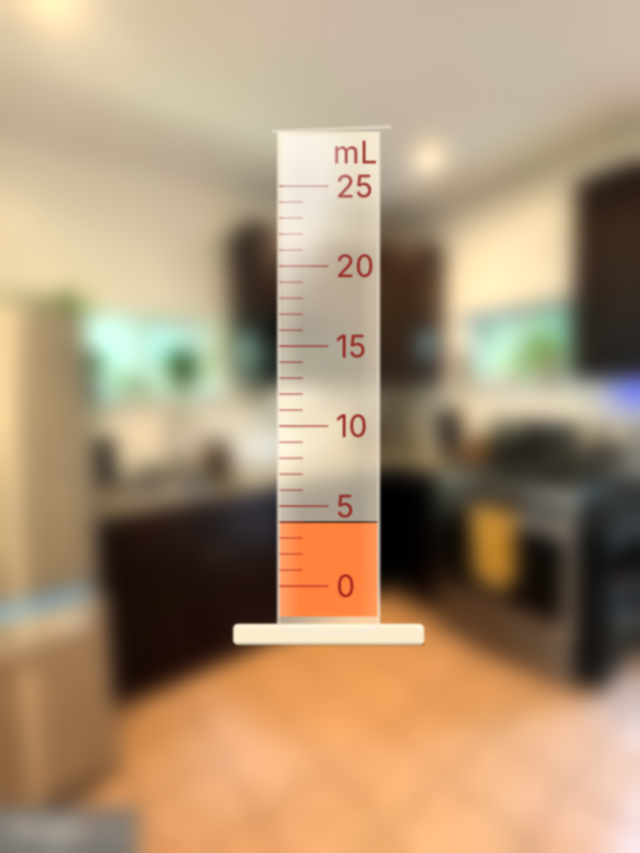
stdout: 4 mL
